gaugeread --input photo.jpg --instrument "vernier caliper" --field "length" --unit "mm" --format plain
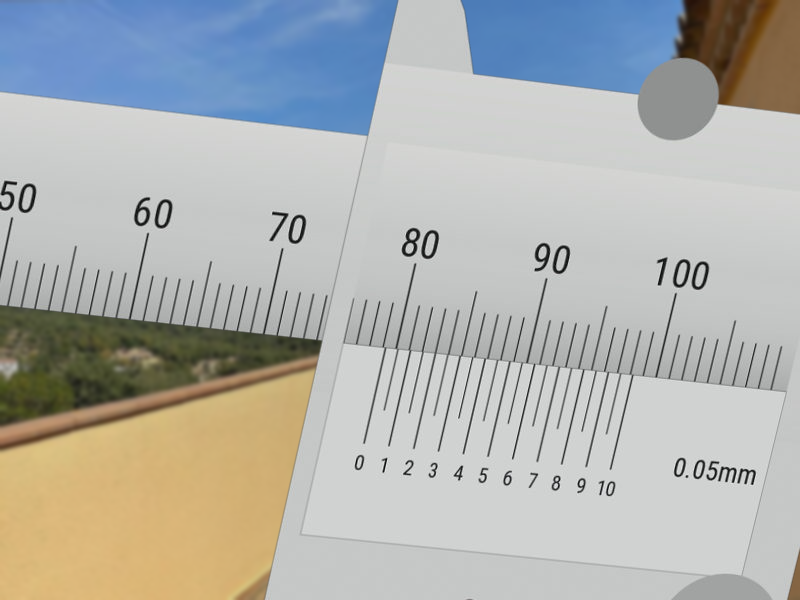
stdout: 79.2 mm
